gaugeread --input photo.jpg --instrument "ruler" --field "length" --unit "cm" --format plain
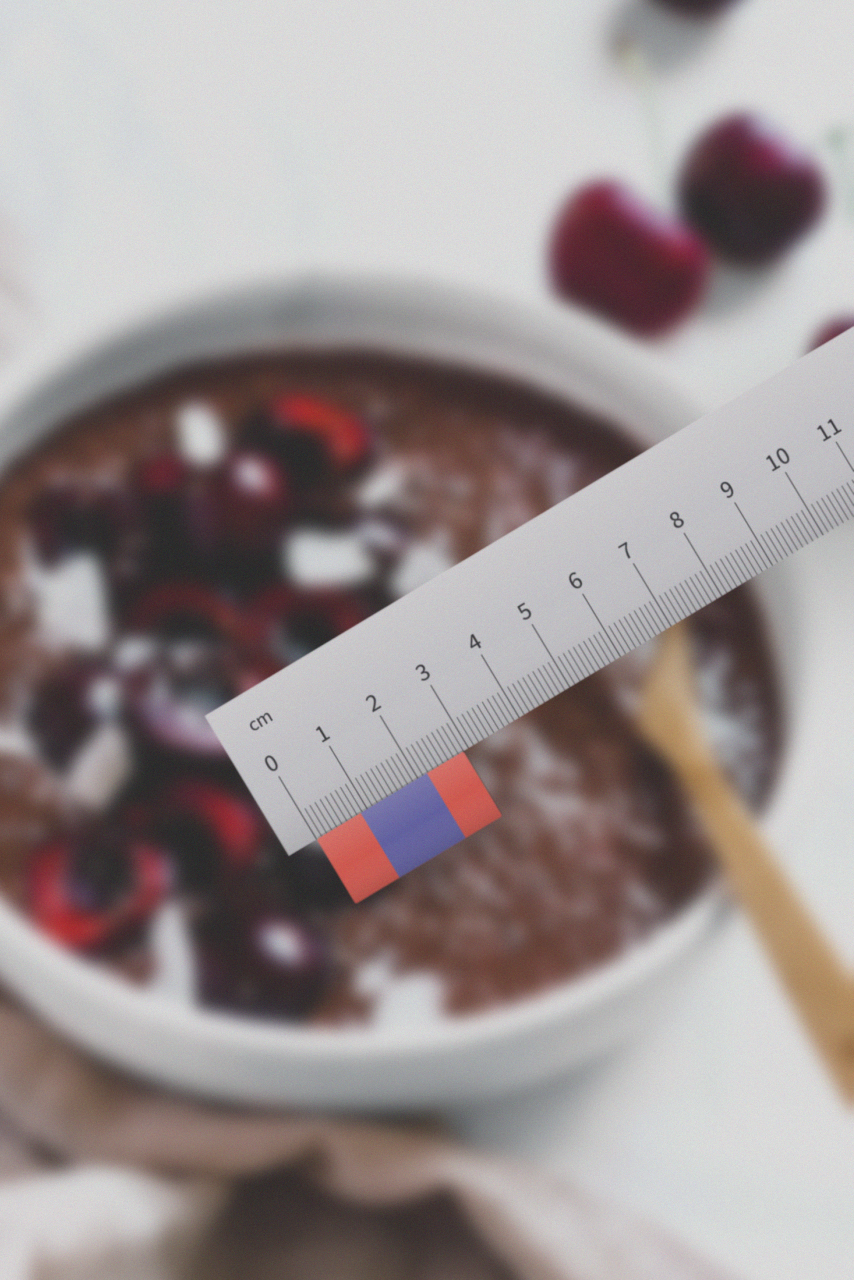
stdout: 2.9 cm
